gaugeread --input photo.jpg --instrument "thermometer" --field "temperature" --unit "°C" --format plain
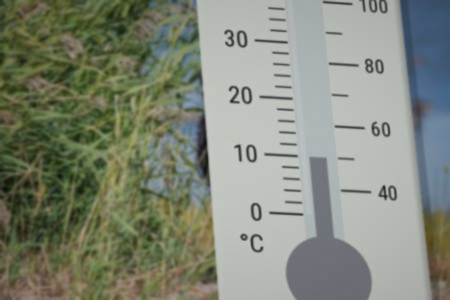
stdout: 10 °C
